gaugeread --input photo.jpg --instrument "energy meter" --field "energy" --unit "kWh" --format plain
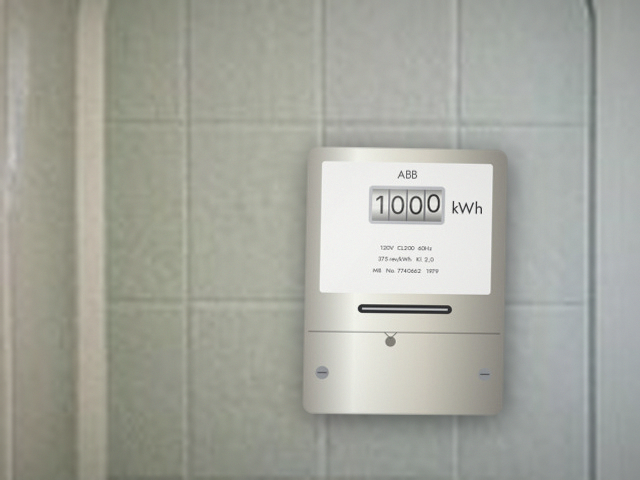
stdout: 1000 kWh
